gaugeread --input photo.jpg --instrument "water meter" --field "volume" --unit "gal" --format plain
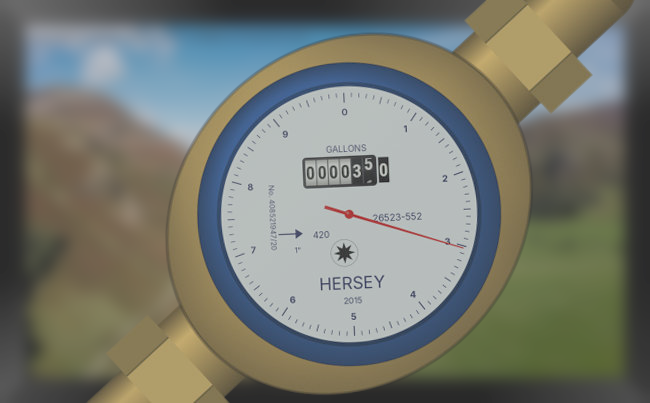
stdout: 353.0 gal
